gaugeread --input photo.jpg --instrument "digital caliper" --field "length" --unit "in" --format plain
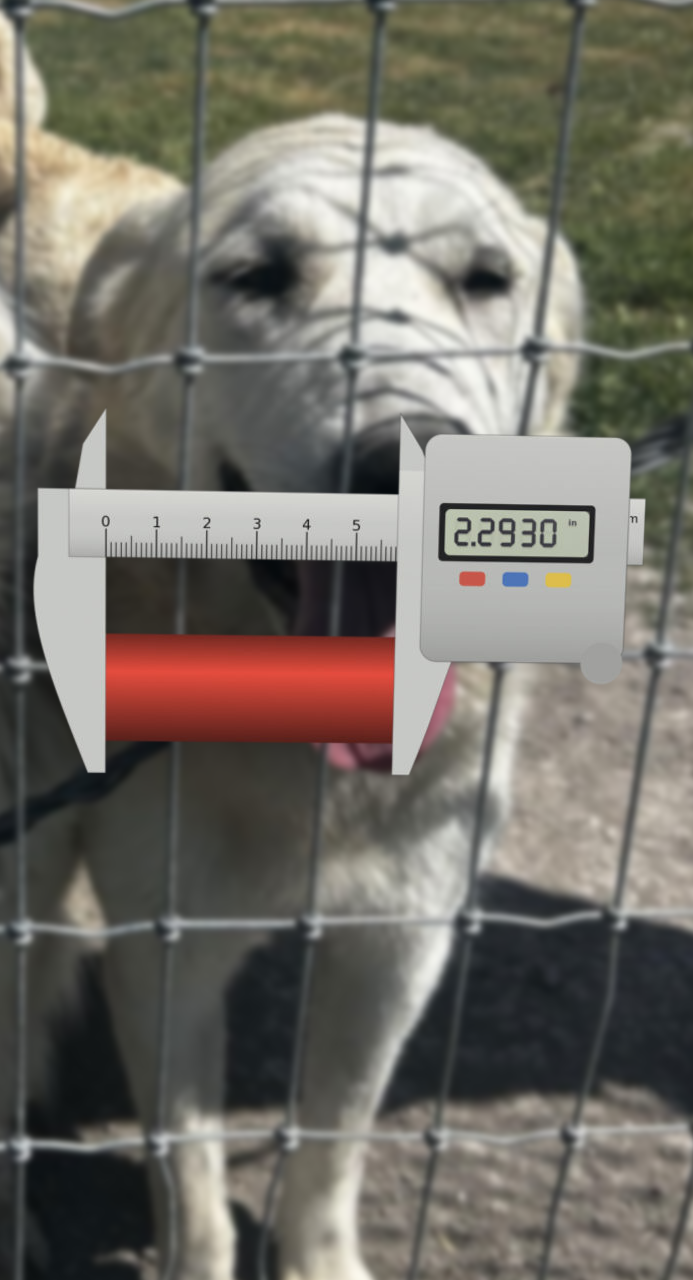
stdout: 2.2930 in
